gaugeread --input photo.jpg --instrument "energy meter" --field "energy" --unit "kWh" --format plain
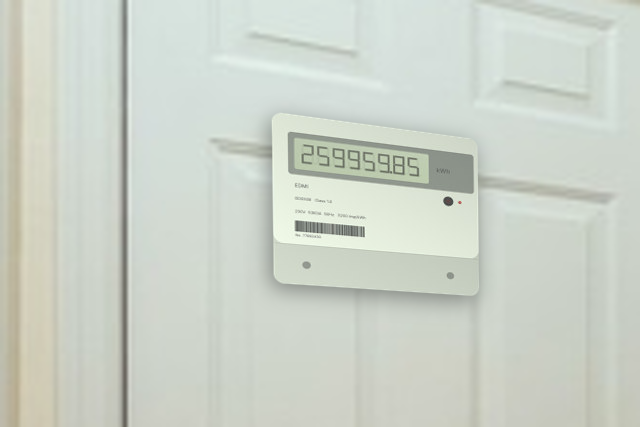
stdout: 259959.85 kWh
